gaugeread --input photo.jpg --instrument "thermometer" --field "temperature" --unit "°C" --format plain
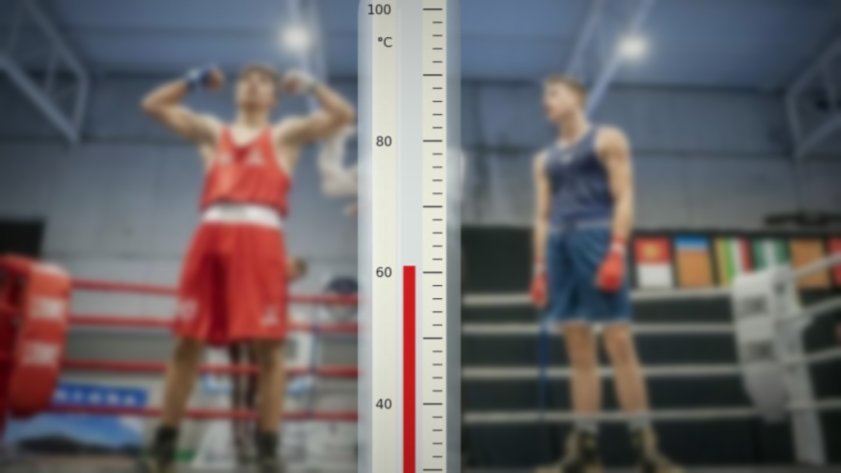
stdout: 61 °C
